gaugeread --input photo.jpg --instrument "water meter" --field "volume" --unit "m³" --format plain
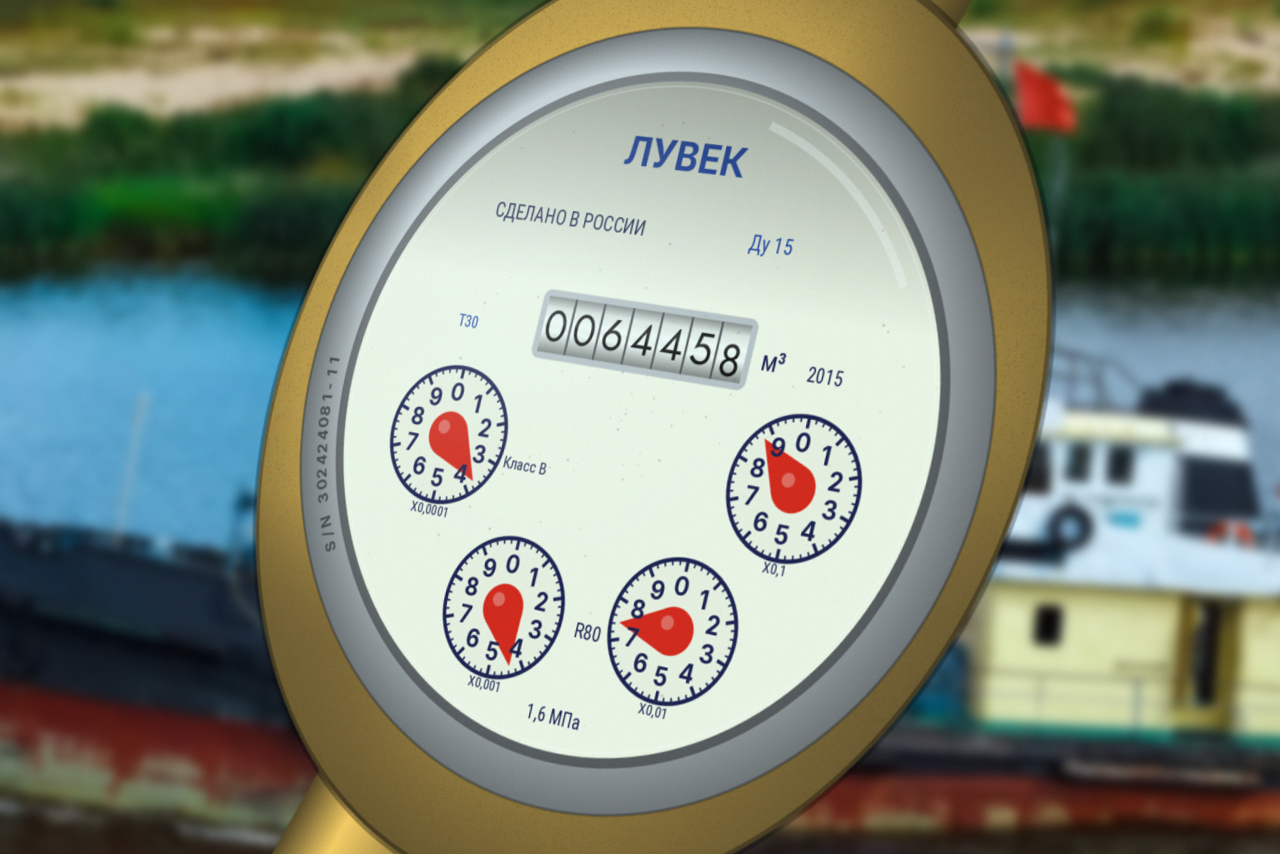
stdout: 64457.8743 m³
